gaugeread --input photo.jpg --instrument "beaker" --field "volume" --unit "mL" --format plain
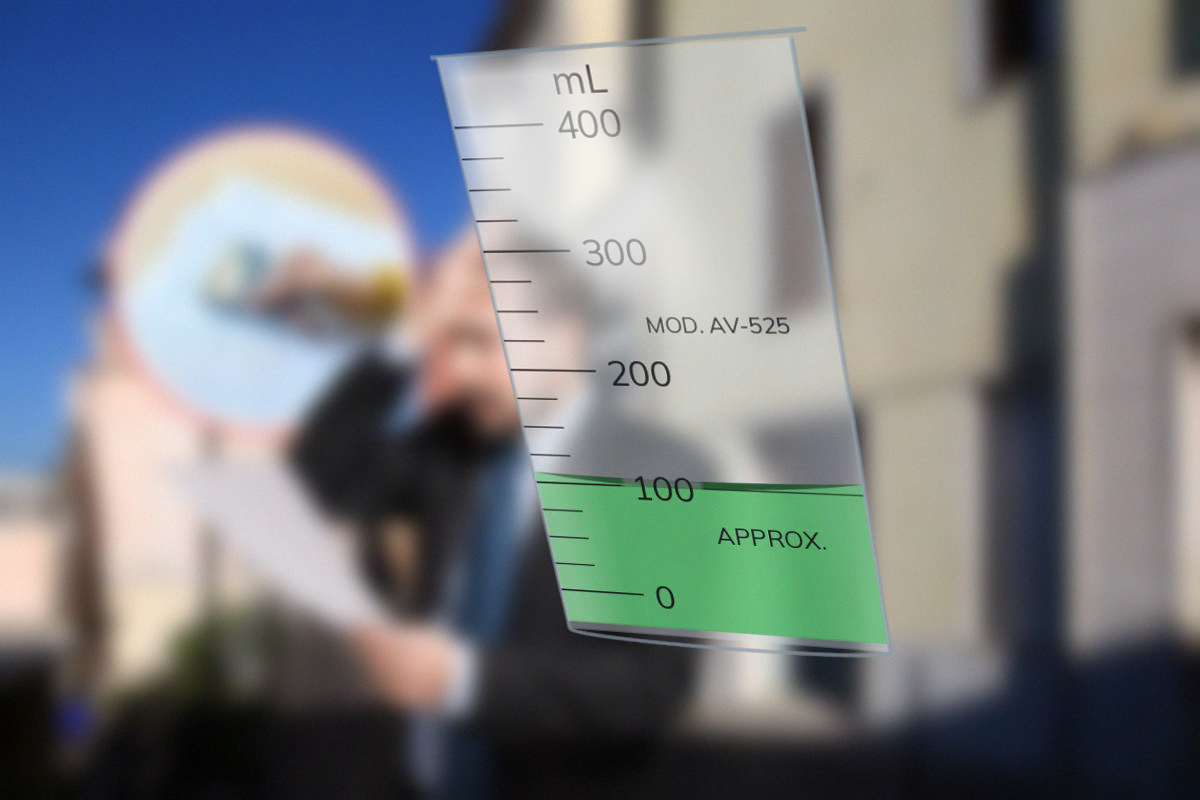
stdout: 100 mL
